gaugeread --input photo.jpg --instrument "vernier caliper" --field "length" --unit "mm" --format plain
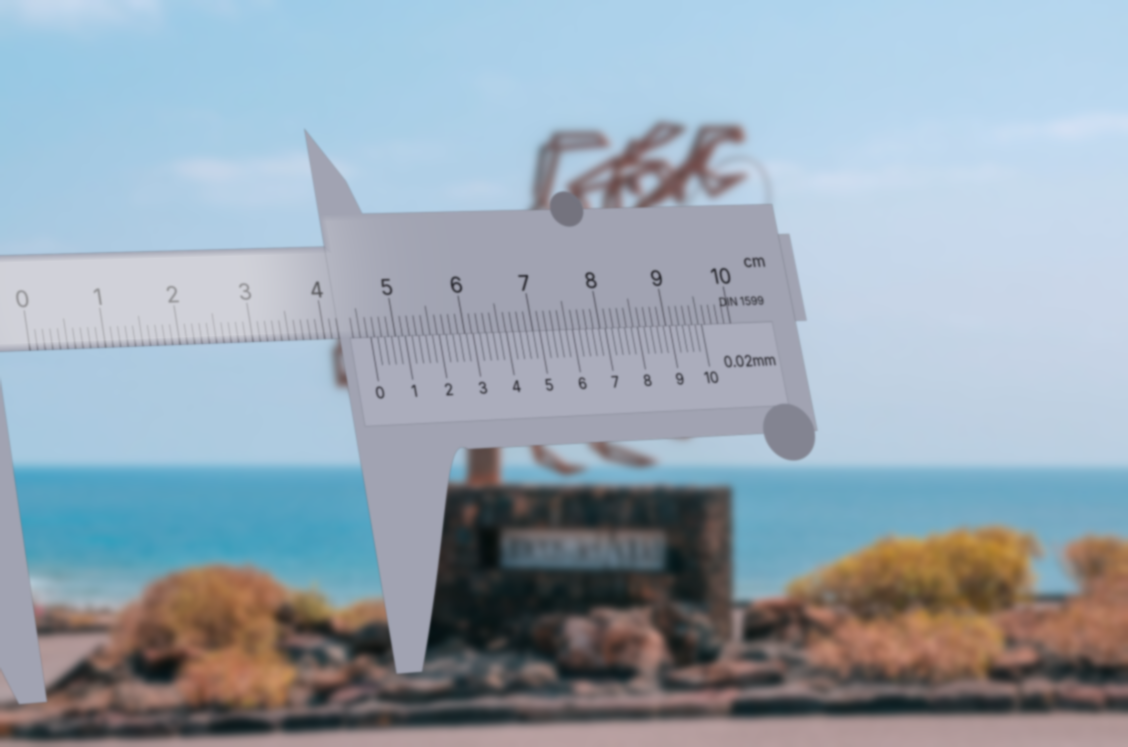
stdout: 46.5 mm
